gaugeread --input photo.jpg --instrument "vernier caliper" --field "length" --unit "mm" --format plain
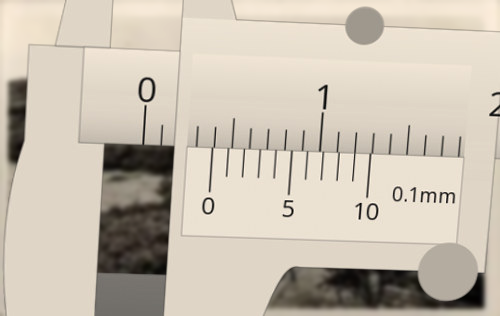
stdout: 3.9 mm
